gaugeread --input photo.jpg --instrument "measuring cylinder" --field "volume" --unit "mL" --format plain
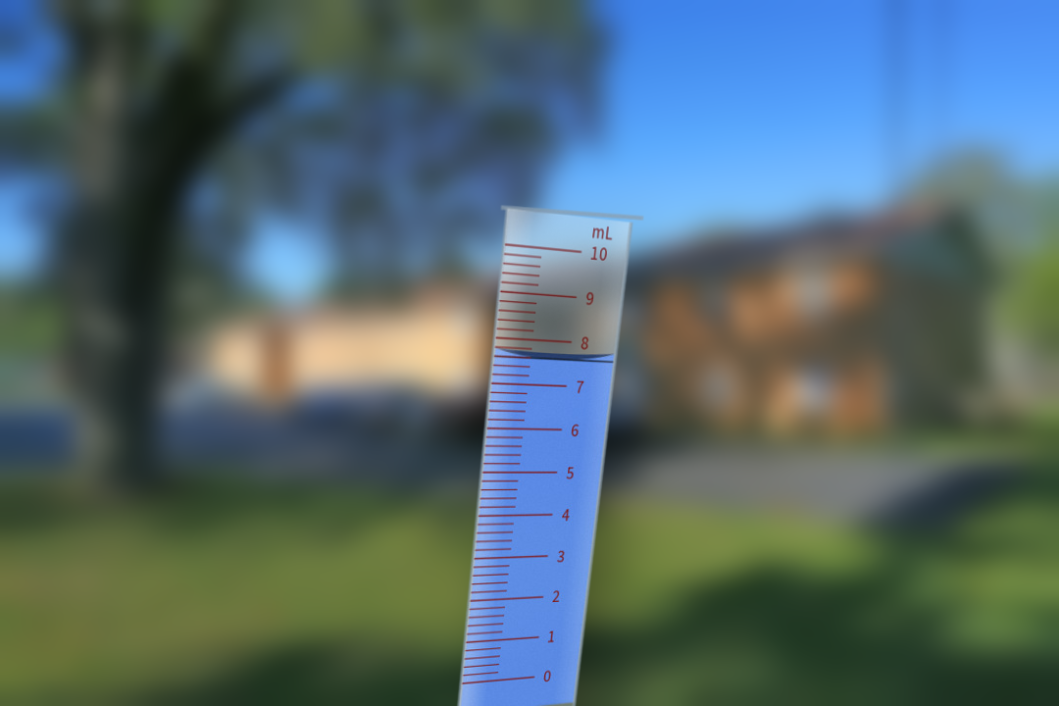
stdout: 7.6 mL
